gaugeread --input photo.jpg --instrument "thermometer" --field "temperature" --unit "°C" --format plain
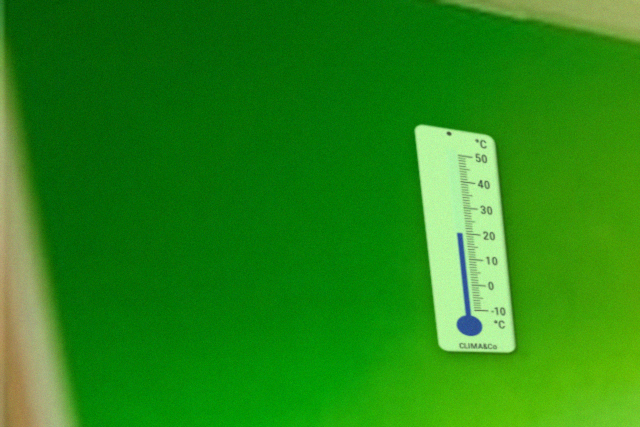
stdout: 20 °C
